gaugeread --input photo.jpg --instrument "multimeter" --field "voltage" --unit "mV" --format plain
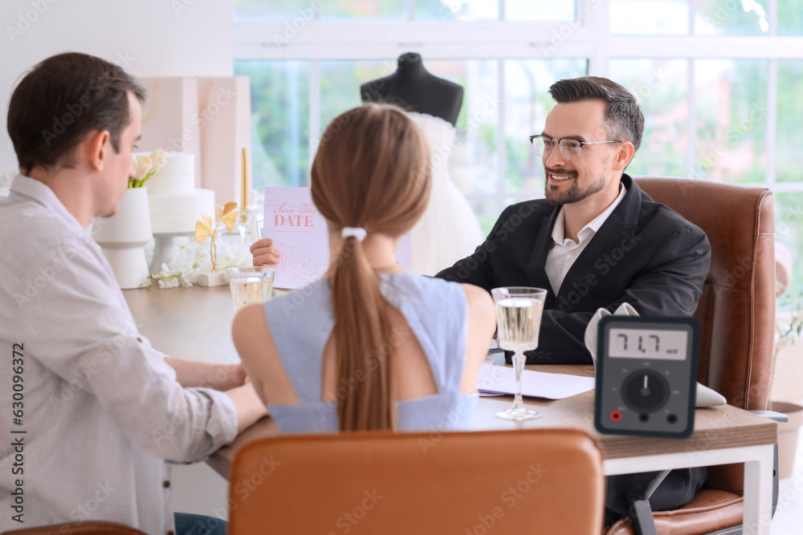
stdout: 71.7 mV
